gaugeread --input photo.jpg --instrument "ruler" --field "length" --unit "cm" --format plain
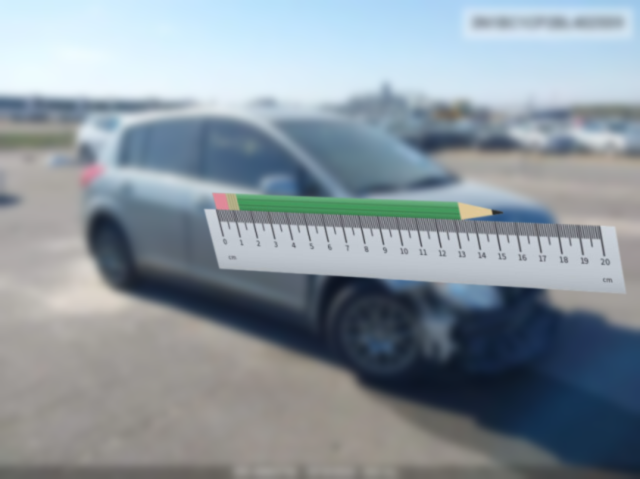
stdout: 15.5 cm
